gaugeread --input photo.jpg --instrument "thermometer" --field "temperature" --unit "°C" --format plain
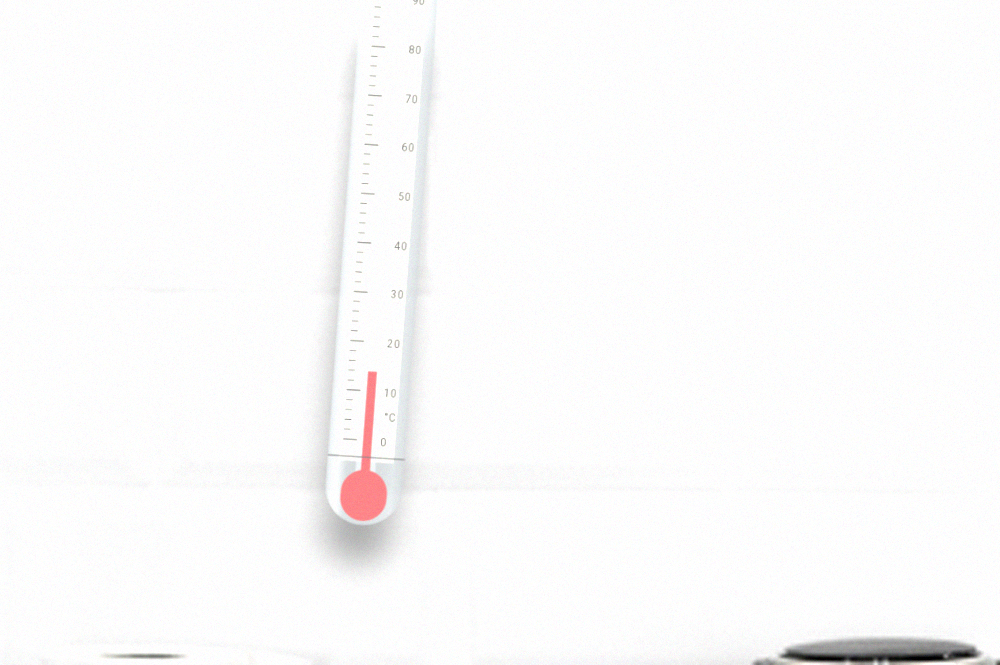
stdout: 14 °C
